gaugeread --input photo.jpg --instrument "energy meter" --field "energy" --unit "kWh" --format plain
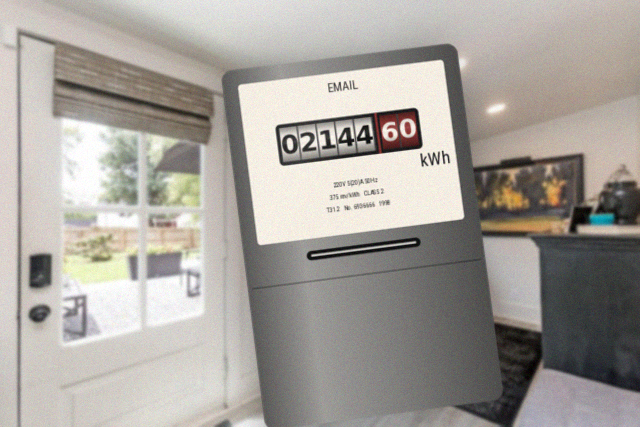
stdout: 2144.60 kWh
